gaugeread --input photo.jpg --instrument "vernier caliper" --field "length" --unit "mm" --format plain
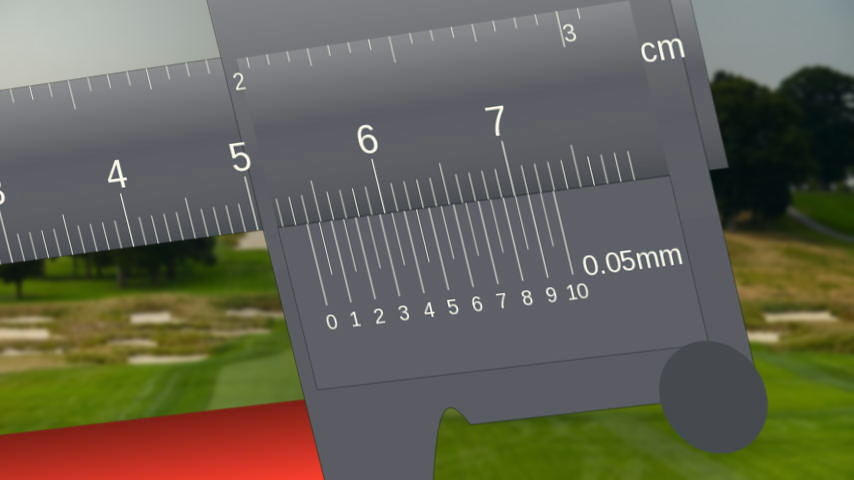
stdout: 53.9 mm
